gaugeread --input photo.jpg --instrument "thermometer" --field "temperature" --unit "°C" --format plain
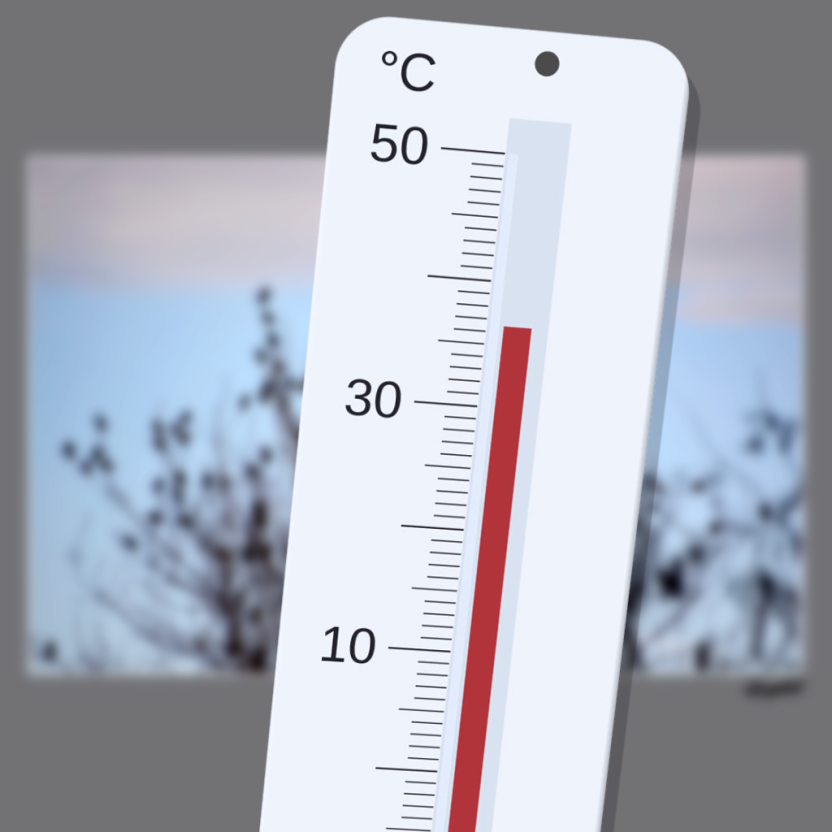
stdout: 36.5 °C
